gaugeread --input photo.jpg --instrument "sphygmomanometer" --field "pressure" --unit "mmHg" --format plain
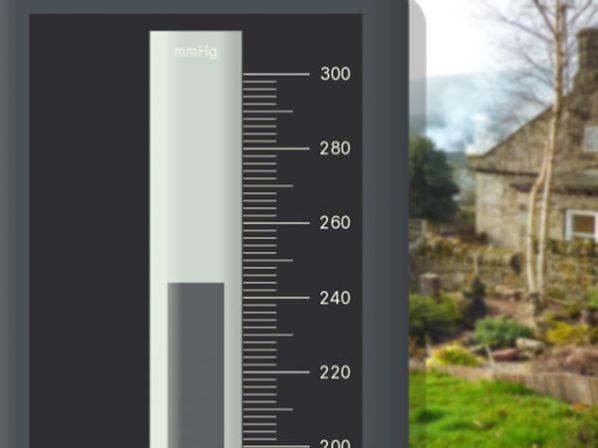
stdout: 244 mmHg
